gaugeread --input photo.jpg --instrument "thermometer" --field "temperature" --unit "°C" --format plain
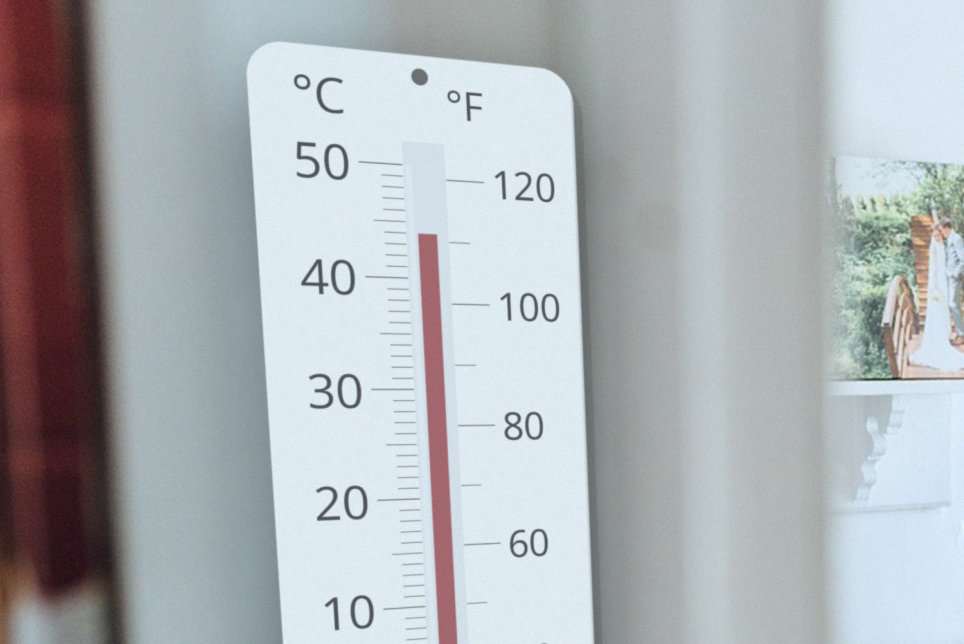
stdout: 44 °C
